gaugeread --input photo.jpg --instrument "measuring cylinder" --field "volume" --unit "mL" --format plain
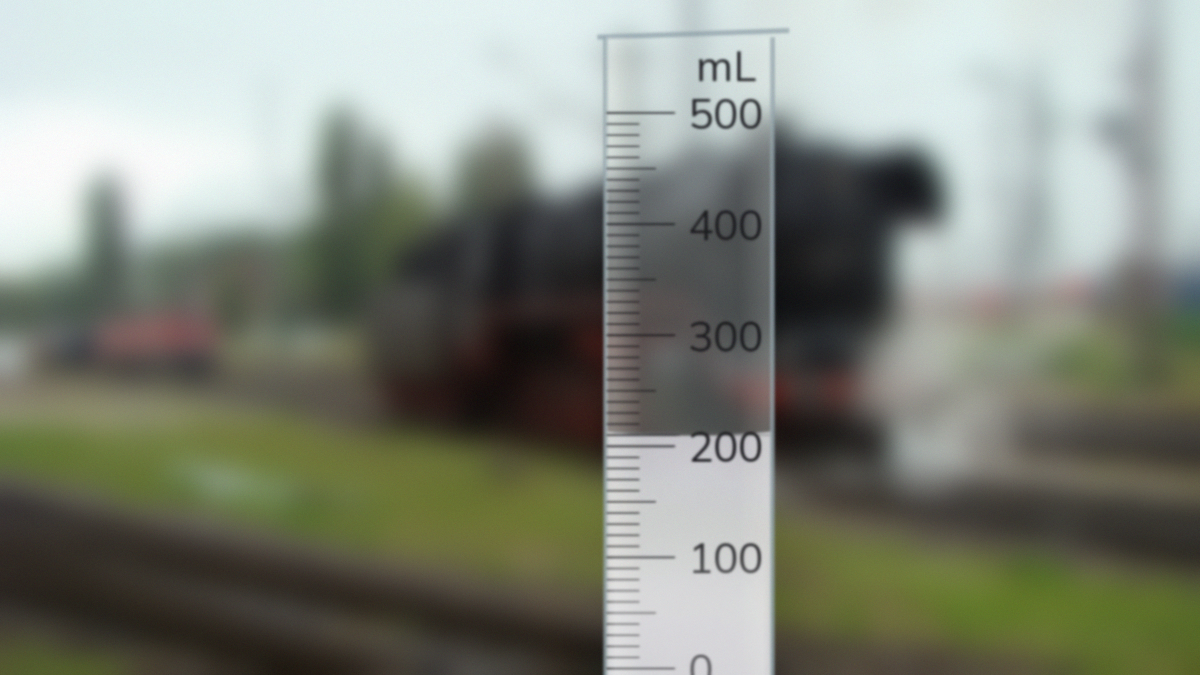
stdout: 210 mL
